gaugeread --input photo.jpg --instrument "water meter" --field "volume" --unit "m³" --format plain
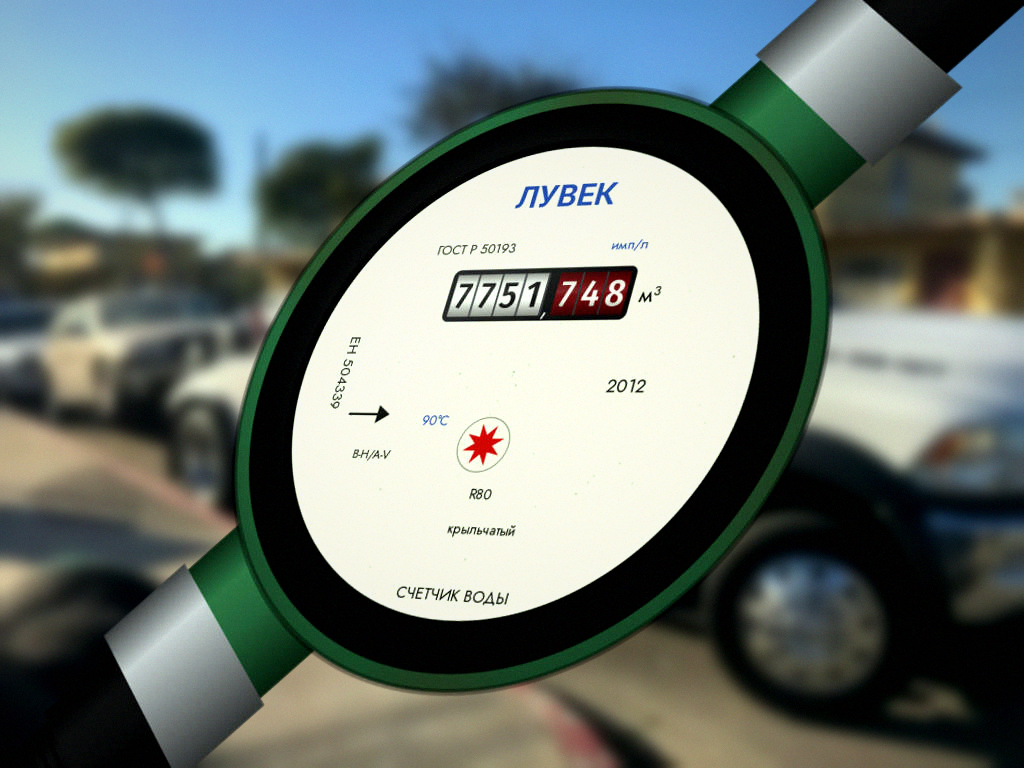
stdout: 7751.748 m³
